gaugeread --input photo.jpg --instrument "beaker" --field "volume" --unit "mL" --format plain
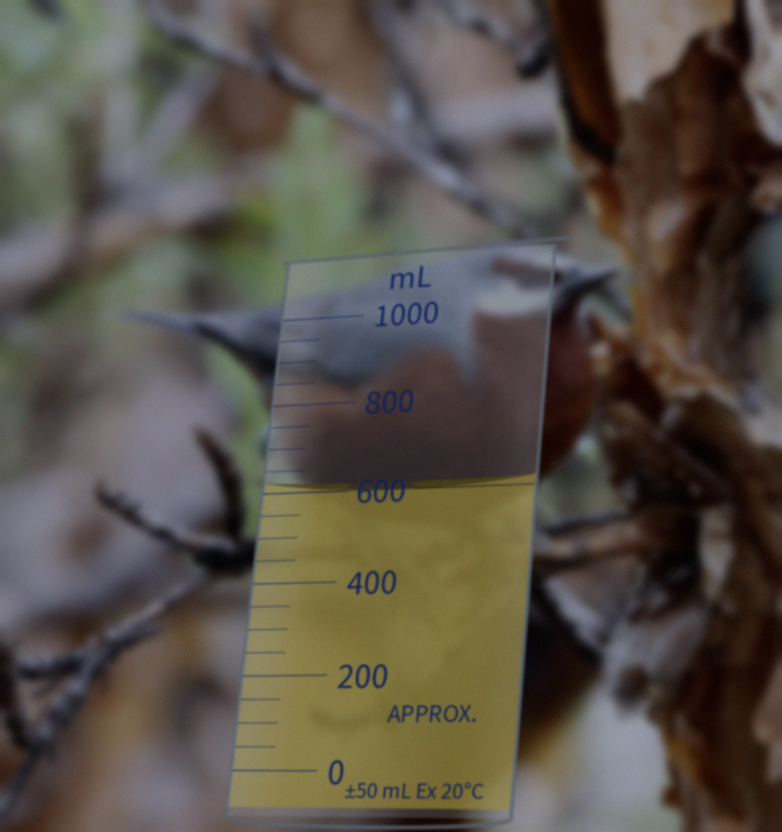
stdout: 600 mL
